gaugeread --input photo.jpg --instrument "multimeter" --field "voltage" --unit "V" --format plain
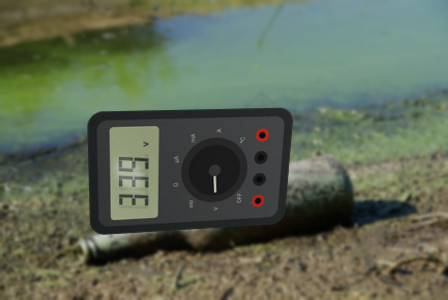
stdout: 339 V
